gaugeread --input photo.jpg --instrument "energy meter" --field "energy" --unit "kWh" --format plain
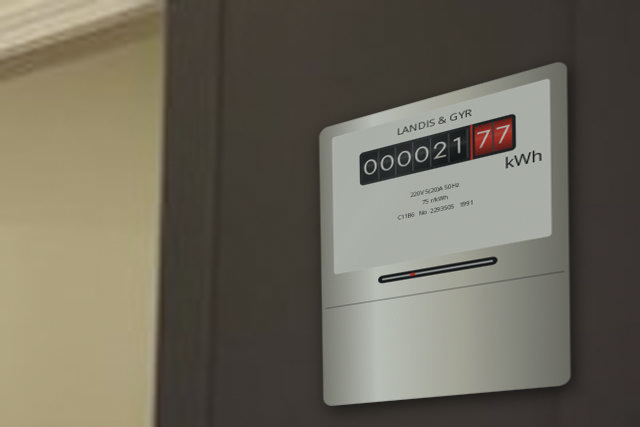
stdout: 21.77 kWh
